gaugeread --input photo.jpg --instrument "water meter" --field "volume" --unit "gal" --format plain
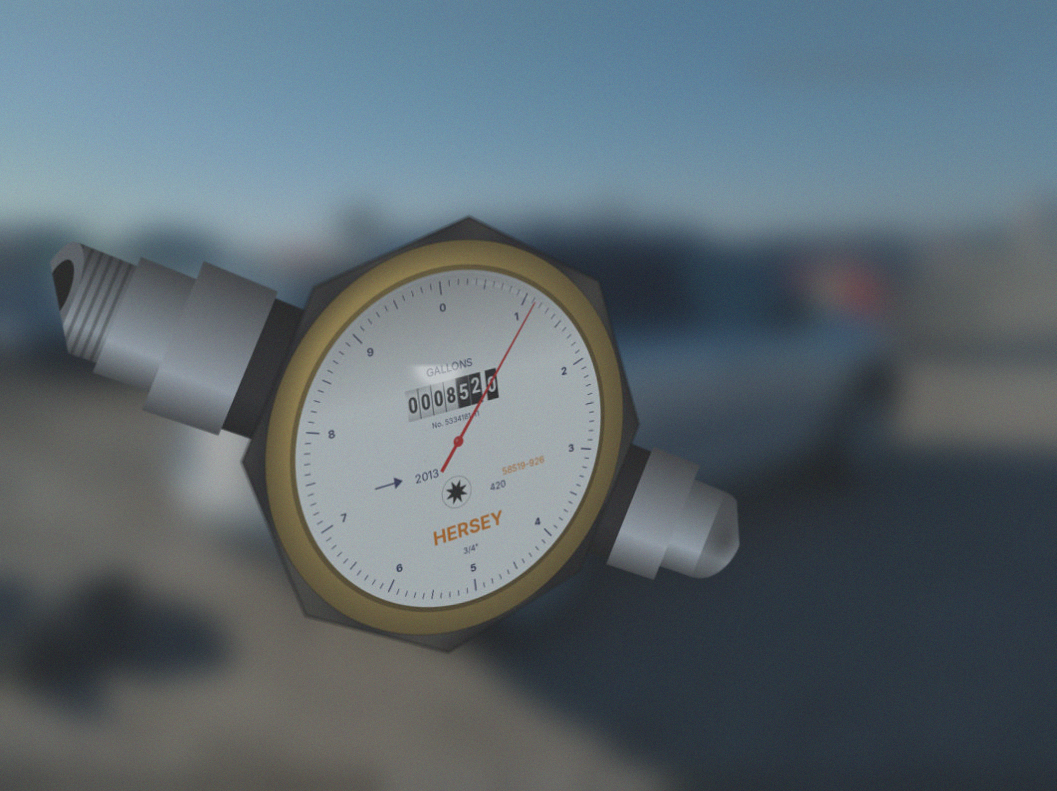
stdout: 8521.1 gal
